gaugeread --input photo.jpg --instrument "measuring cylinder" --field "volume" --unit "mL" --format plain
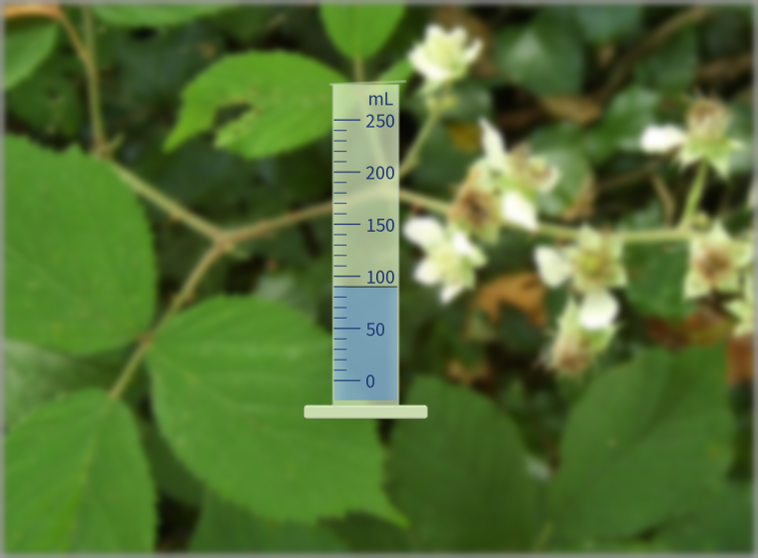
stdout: 90 mL
